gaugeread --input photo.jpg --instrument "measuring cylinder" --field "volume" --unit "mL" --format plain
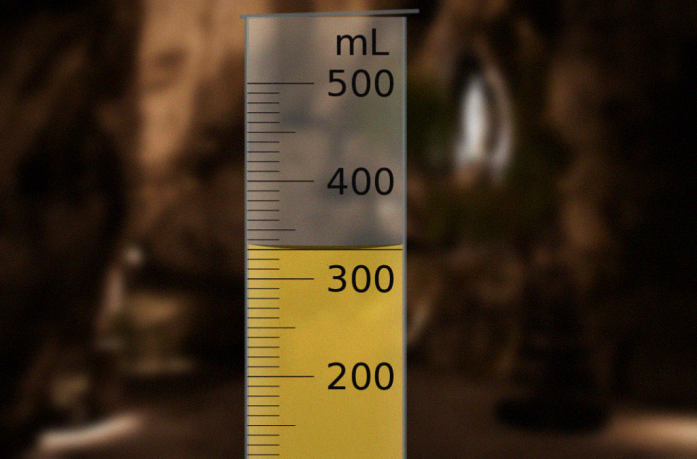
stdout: 330 mL
